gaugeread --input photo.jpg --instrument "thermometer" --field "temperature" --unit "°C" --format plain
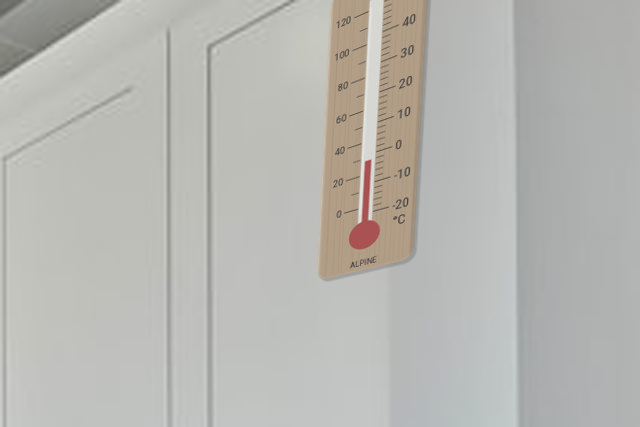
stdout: -2 °C
